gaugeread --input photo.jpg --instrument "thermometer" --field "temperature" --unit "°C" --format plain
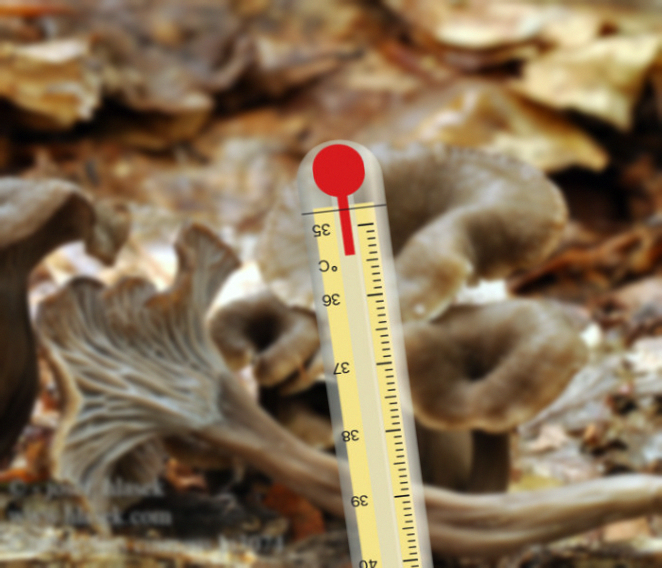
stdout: 35.4 °C
